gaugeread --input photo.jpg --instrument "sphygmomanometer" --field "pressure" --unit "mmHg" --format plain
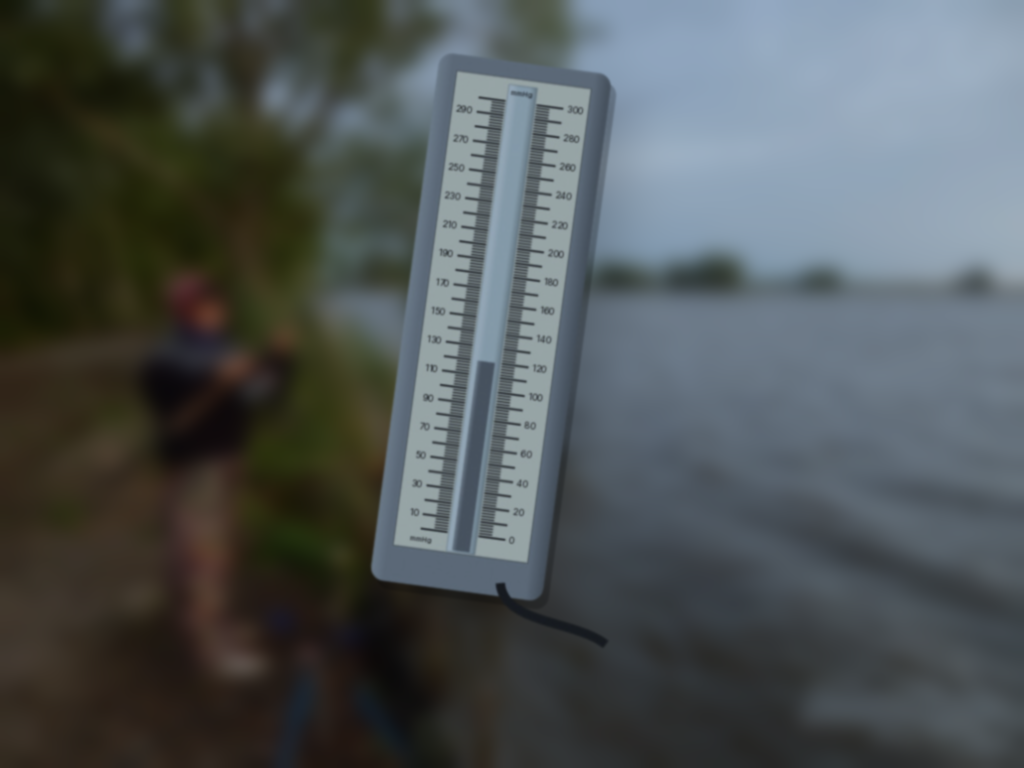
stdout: 120 mmHg
